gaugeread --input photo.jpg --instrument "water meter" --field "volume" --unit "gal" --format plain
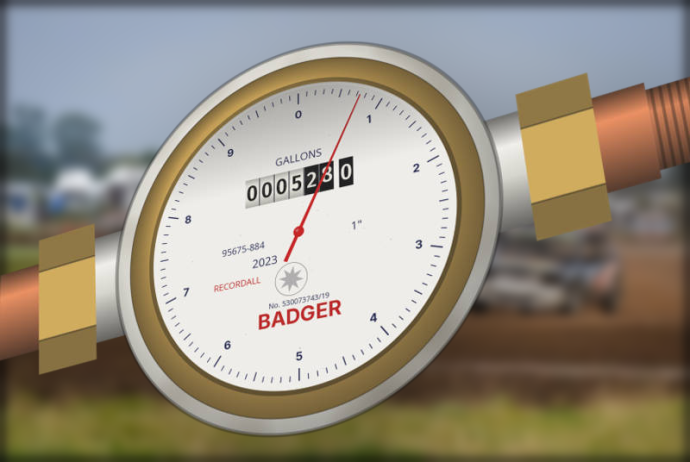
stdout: 5280.7 gal
